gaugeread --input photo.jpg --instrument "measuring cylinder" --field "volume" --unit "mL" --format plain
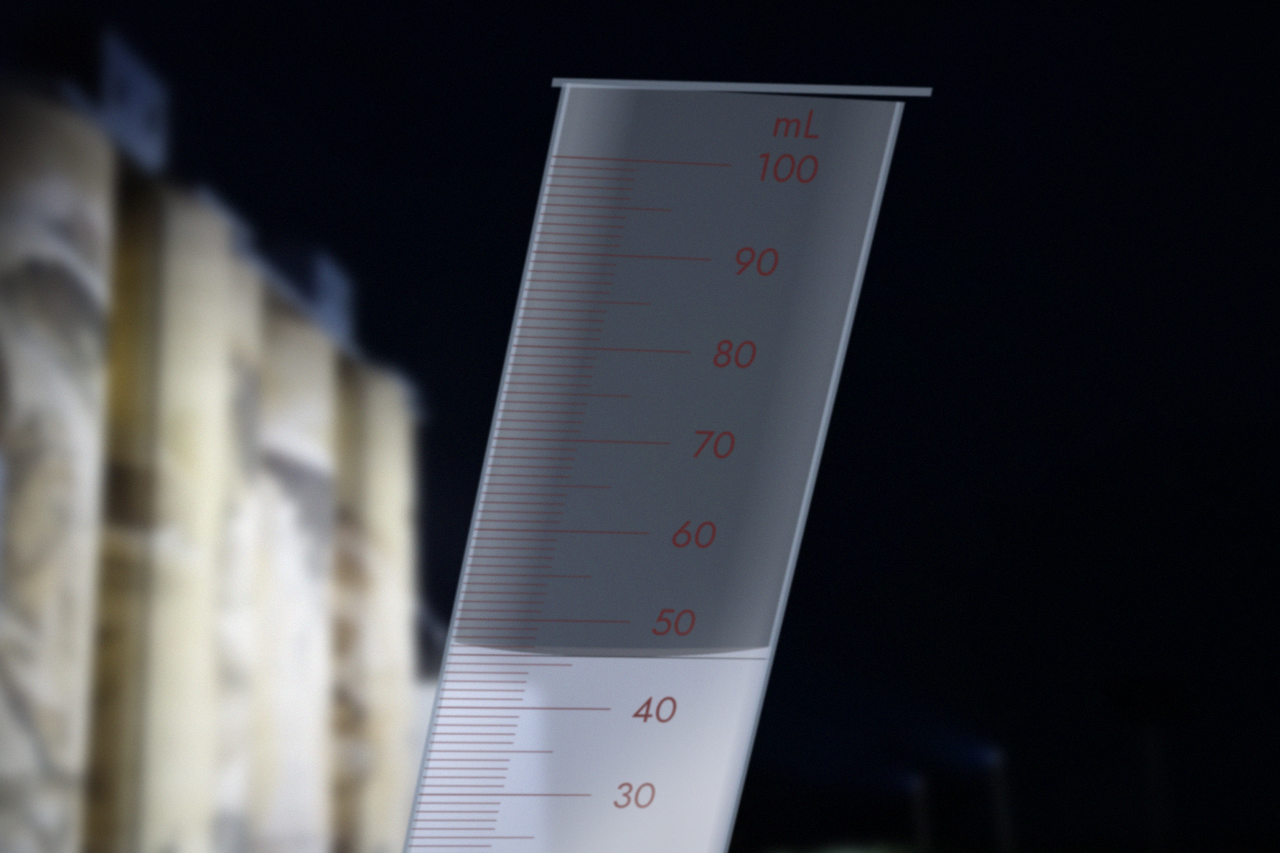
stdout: 46 mL
